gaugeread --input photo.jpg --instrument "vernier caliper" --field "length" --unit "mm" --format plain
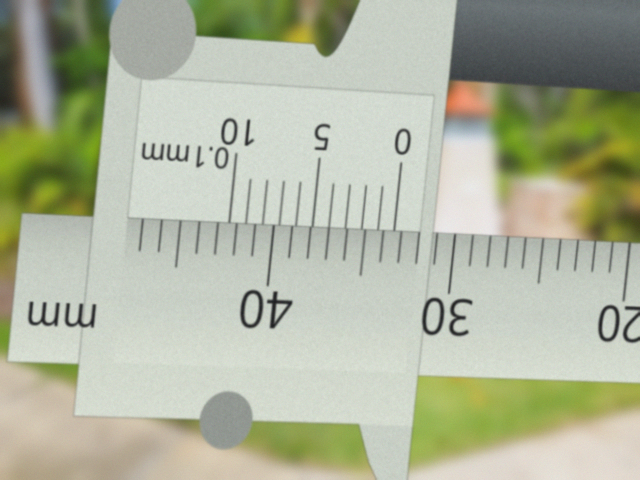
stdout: 33.4 mm
